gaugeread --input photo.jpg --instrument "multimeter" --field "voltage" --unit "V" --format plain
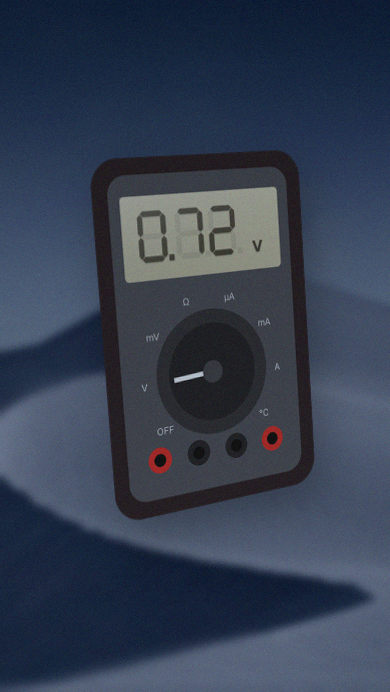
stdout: 0.72 V
